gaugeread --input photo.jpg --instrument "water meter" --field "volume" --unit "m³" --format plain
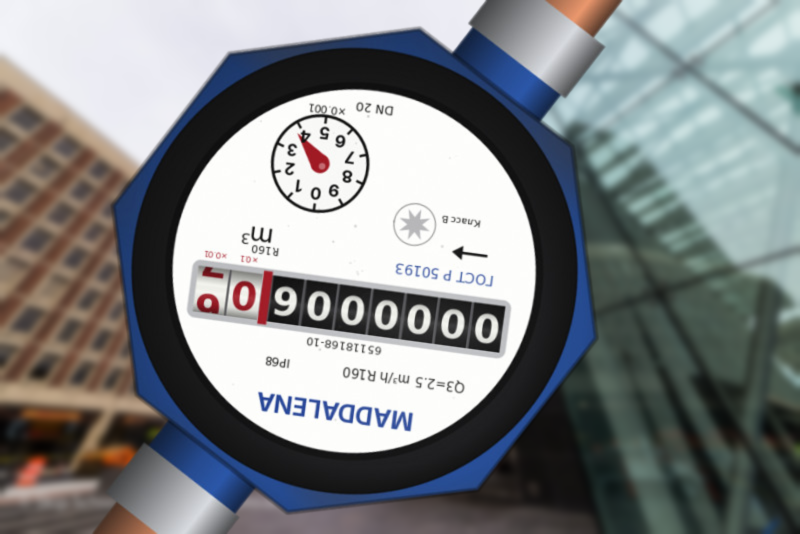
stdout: 6.063 m³
